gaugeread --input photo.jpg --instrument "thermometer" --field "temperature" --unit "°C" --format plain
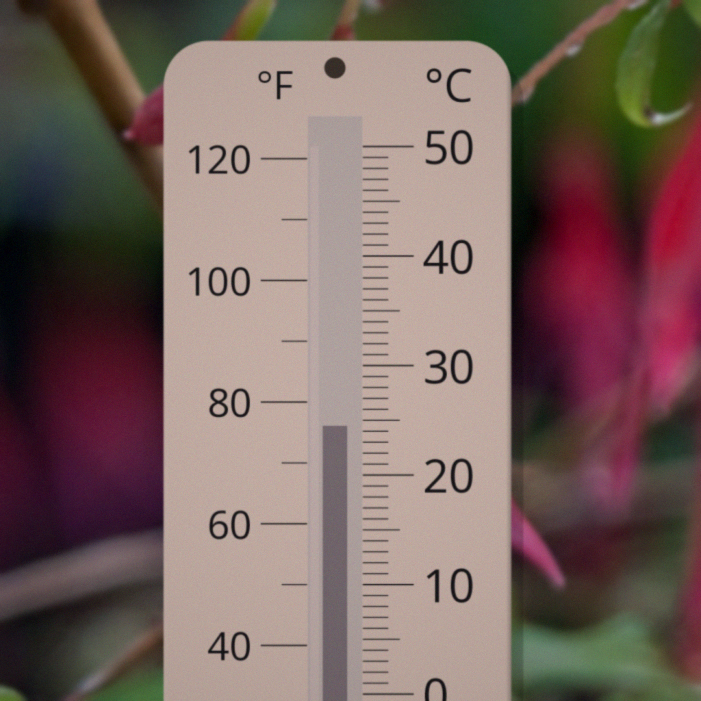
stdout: 24.5 °C
